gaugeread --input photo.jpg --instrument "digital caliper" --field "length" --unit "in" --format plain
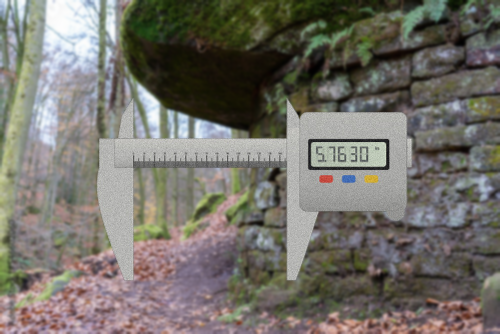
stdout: 5.7630 in
